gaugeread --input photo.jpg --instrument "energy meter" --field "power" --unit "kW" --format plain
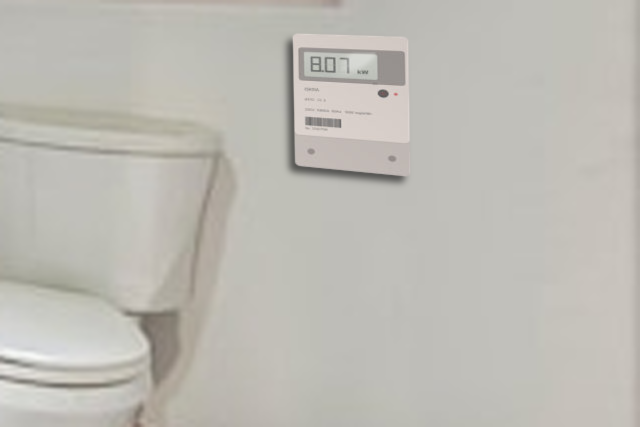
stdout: 8.07 kW
